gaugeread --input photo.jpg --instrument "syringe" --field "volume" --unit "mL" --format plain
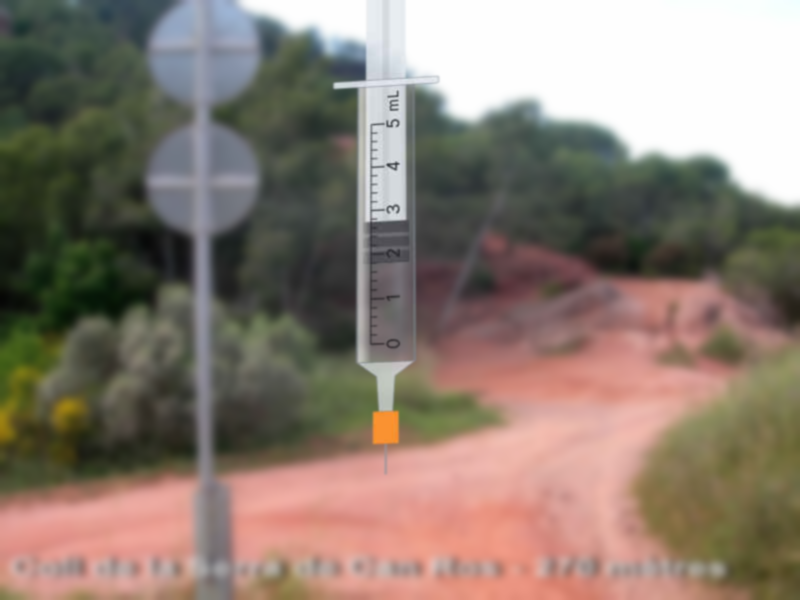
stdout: 1.8 mL
